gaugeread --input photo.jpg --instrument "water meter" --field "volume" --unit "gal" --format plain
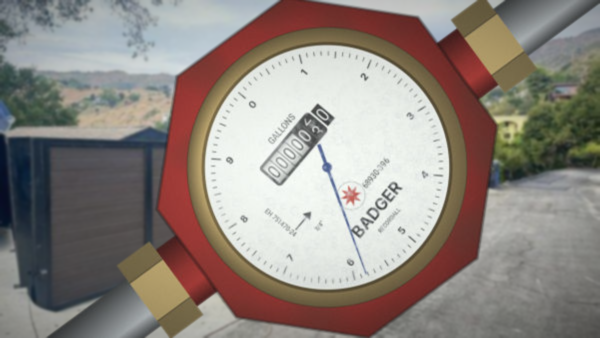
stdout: 25.8 gal
